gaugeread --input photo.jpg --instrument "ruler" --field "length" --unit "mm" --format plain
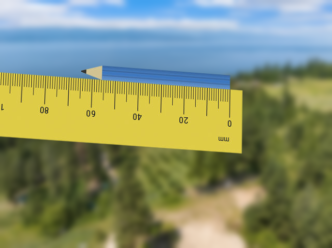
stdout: 65 mm
